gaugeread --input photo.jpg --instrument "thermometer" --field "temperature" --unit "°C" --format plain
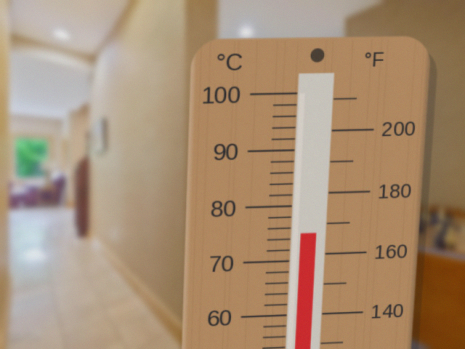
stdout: 75 °C
